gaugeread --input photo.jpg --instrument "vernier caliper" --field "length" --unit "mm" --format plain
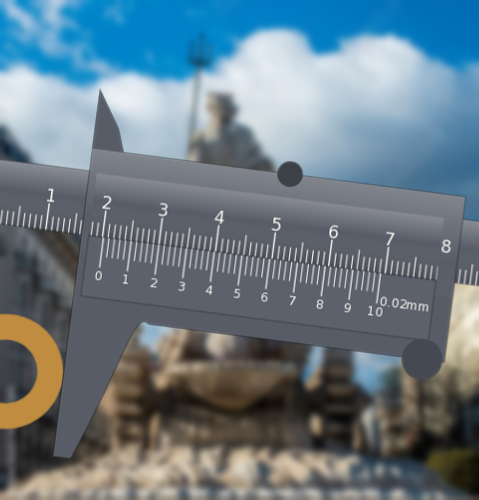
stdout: 20.2 mm
